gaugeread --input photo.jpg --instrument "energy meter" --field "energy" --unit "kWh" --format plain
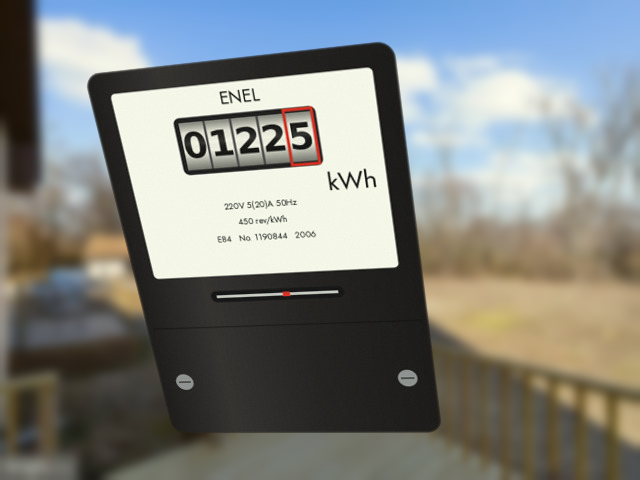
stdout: 122.5 kWh
